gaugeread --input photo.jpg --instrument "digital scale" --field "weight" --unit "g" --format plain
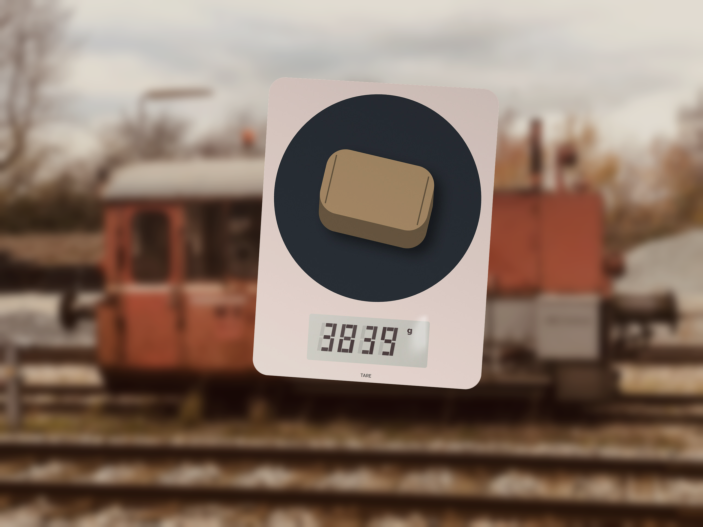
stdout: 3839 g
